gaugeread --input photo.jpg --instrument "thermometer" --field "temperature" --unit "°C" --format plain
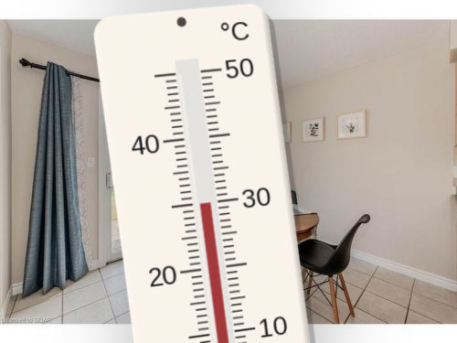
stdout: 30 °C
